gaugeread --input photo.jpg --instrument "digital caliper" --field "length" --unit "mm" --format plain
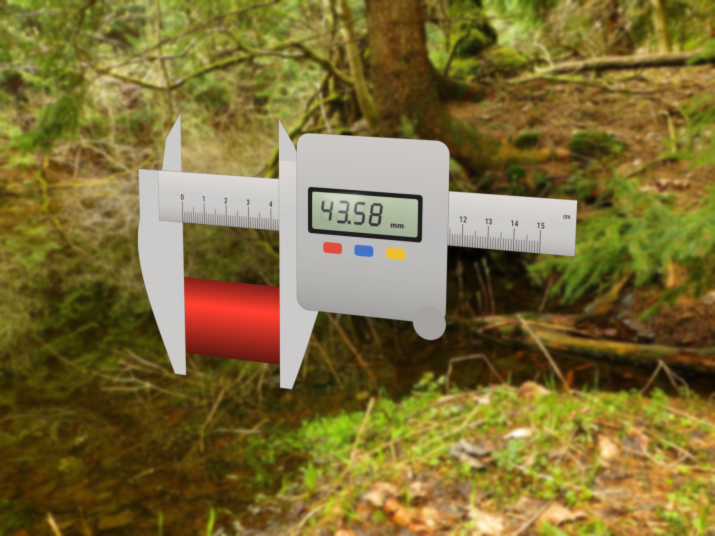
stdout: 43.58 mm
